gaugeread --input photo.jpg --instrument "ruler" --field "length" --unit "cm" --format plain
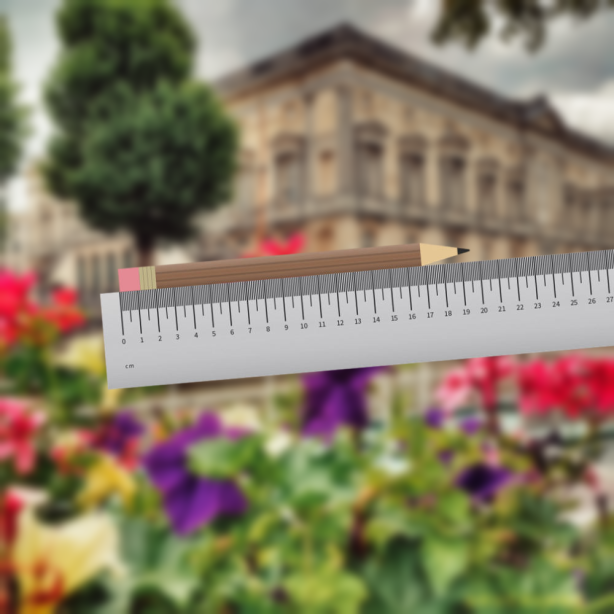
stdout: 19.5 cm
